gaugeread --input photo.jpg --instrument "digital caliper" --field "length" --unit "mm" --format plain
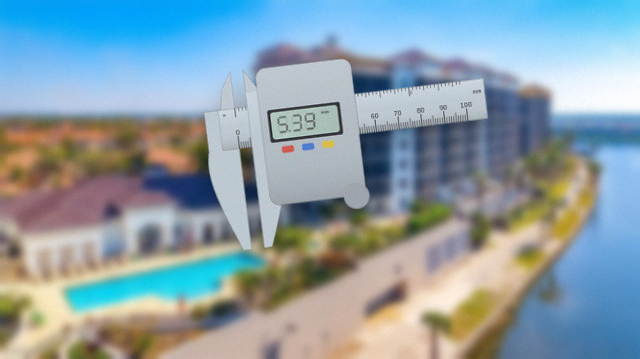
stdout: 5.39 mm
